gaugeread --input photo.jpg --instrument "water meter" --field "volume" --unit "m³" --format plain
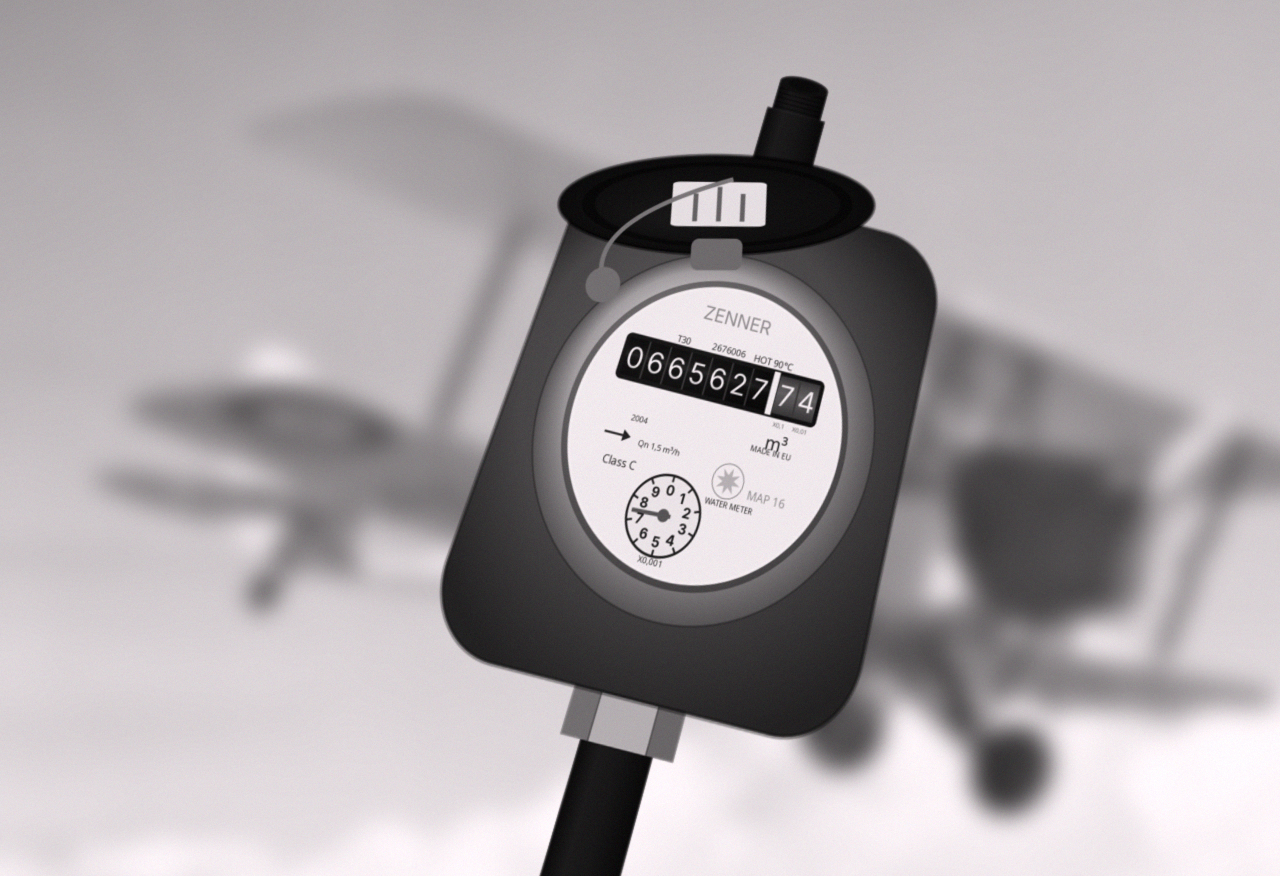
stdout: 665627.747 m³
